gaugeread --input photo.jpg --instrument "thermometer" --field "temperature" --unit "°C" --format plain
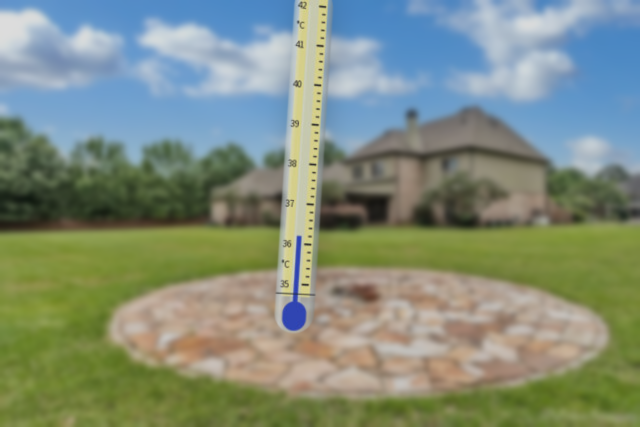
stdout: 36.2 °C
